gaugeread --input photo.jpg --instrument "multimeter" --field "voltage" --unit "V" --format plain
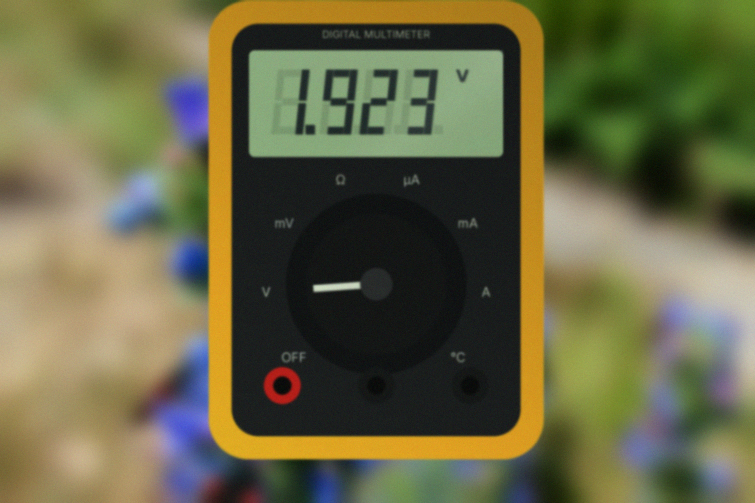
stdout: 1.923 V
